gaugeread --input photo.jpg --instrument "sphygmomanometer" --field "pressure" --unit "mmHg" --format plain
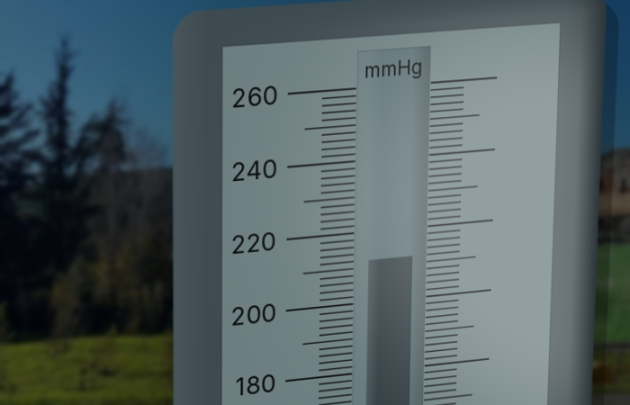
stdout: 212 mmHg
